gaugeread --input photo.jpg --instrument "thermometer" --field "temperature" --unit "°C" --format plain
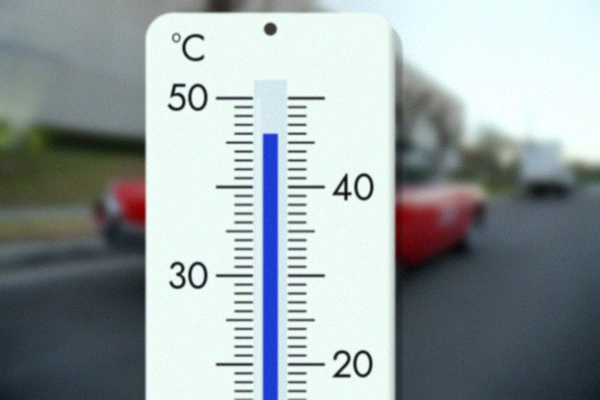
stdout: 46 °C
